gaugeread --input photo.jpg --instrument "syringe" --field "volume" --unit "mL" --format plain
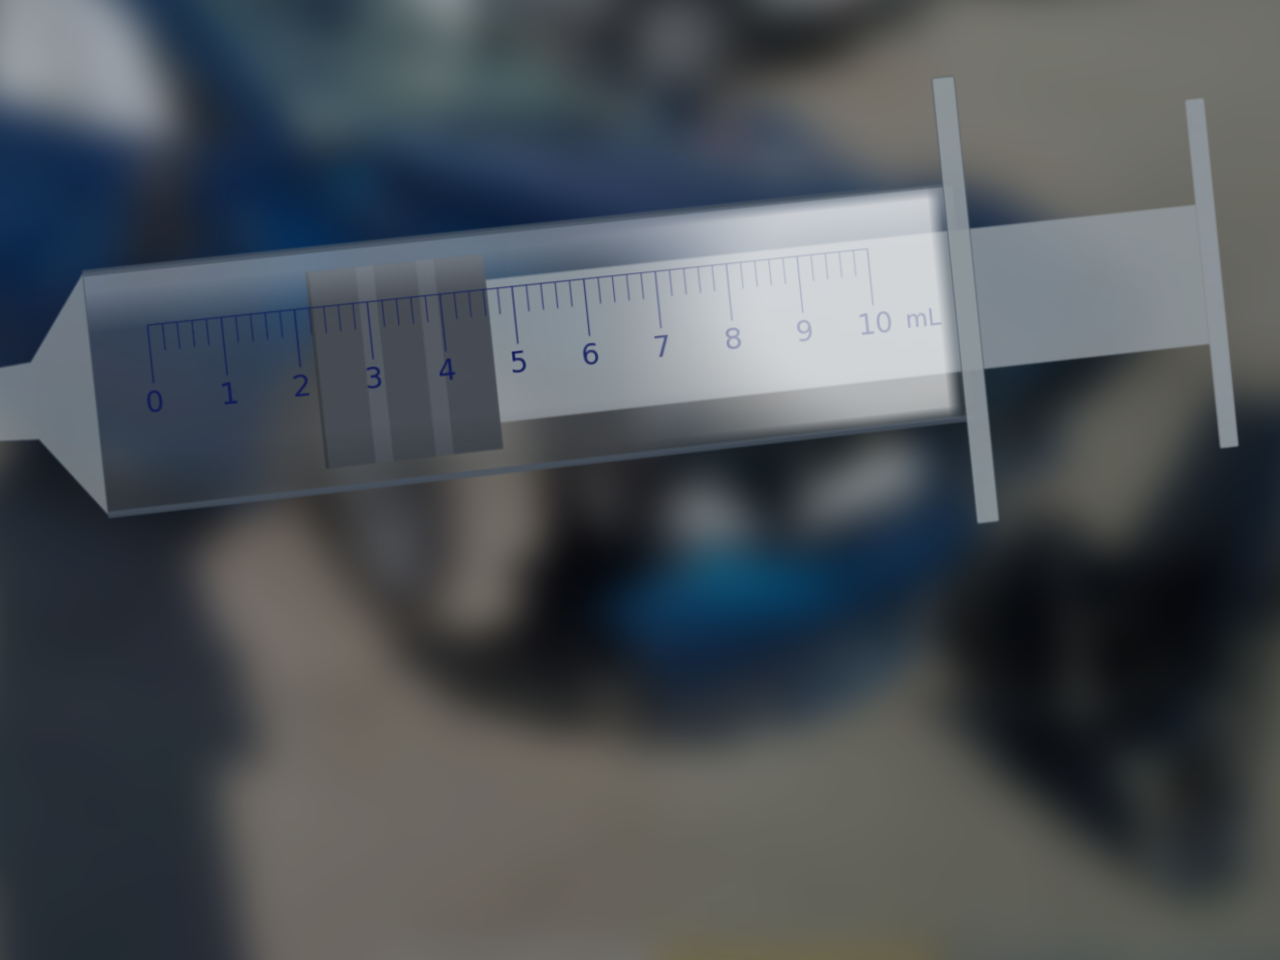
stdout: 2.2 mL
